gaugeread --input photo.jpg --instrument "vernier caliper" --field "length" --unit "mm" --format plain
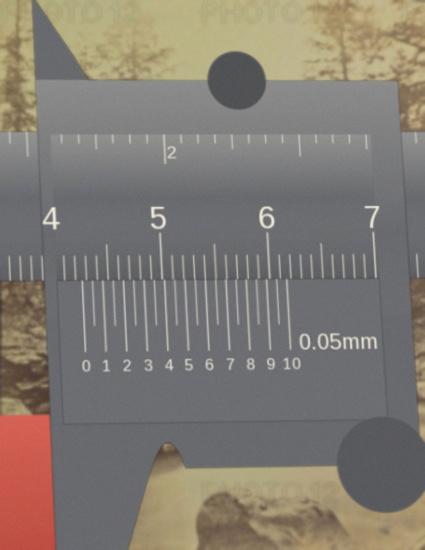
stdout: 42.6 mm
